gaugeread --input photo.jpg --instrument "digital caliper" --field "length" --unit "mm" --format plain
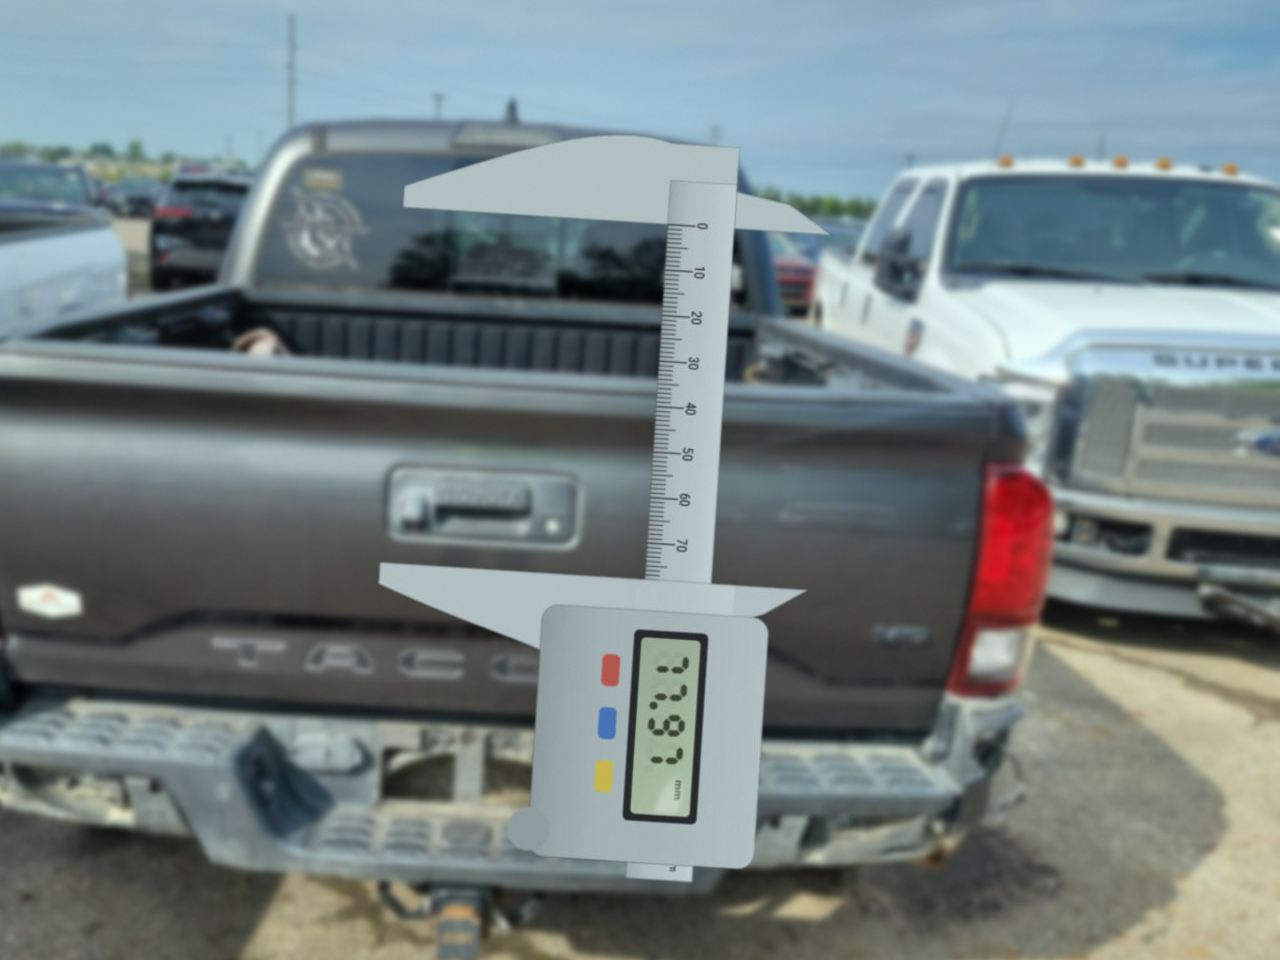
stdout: 77.97 mm
